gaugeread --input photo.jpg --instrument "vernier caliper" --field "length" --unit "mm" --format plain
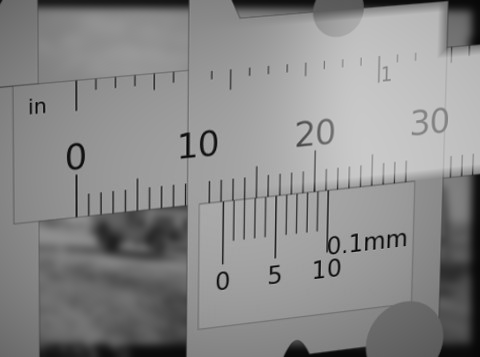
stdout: 12.2 mm
